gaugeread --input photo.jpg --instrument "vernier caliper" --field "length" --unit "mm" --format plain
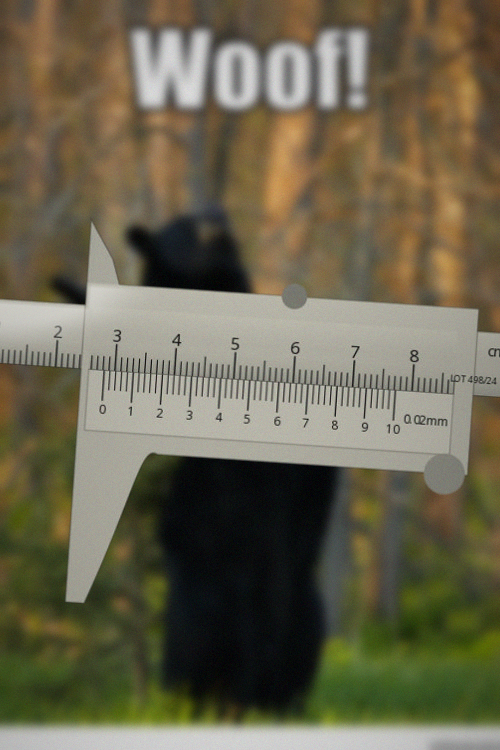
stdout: 28.2 mm
